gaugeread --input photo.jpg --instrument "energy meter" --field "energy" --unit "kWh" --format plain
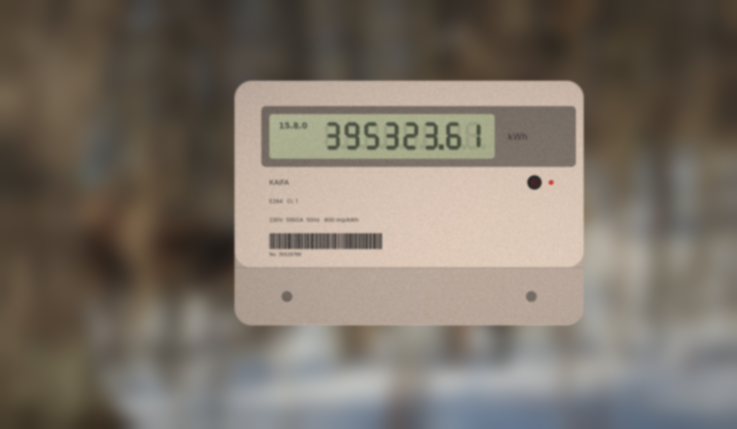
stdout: 395323.61 kWh
